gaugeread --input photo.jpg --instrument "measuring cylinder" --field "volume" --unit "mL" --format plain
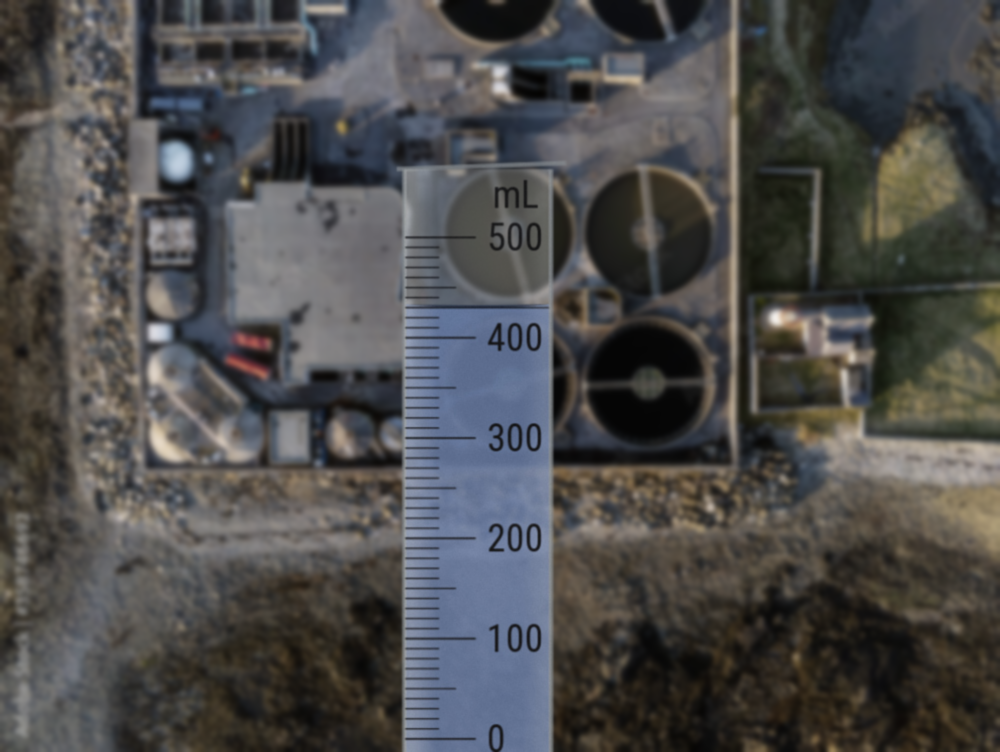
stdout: 430 mL
